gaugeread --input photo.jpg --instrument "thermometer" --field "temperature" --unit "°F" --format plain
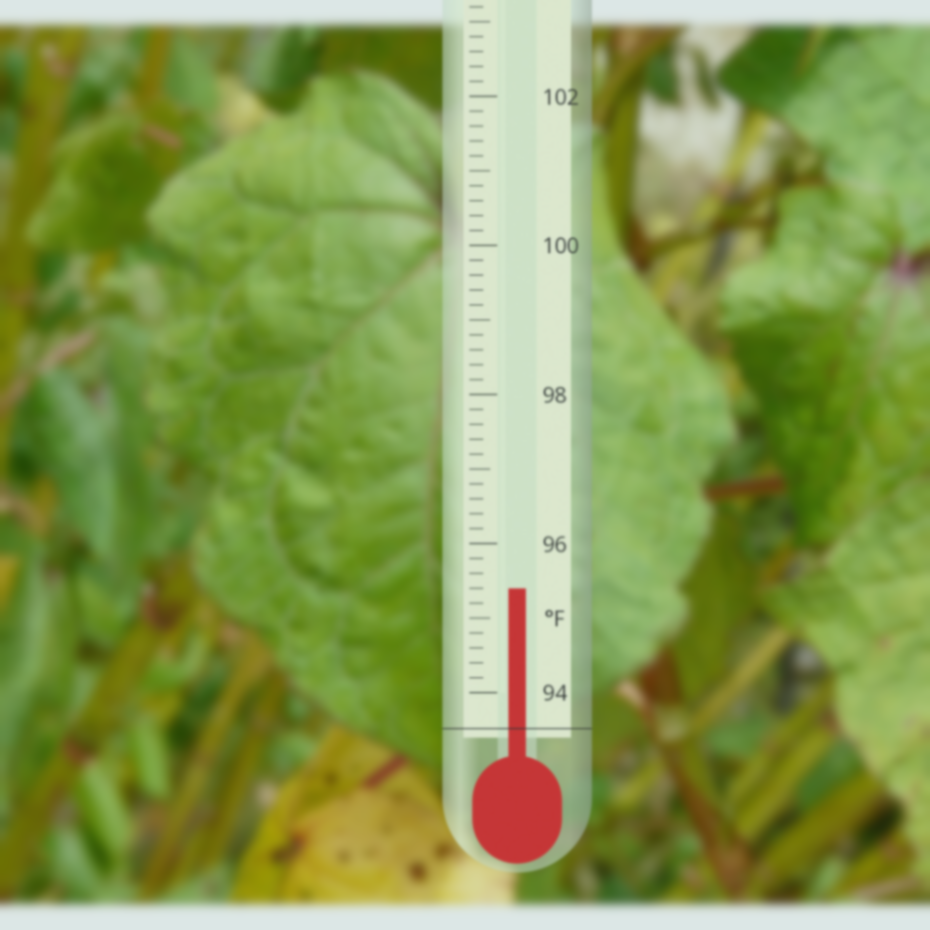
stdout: 95.4 °F
